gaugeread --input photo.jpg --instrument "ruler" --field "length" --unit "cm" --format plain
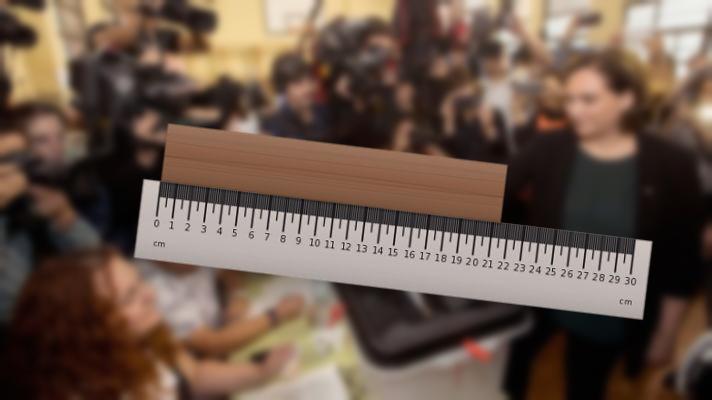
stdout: 21.5 cm
